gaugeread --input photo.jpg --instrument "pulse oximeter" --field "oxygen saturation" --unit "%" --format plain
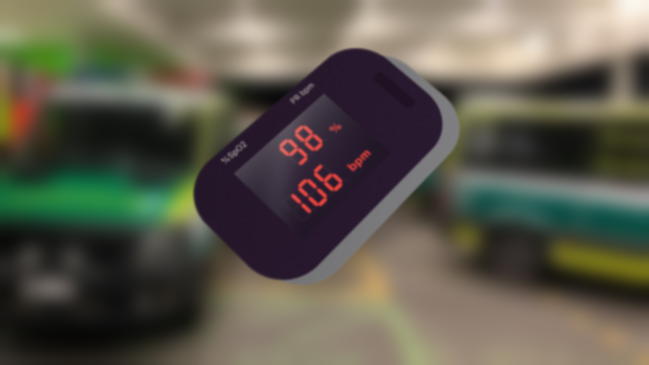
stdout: 98 %
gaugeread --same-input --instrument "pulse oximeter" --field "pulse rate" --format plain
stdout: 106 bpm
